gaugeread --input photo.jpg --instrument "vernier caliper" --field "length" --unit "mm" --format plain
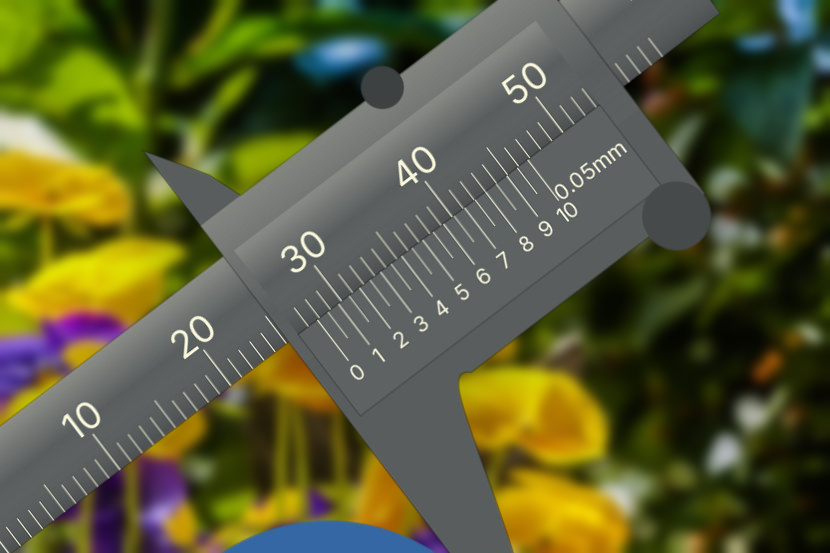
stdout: 27.8 mm
